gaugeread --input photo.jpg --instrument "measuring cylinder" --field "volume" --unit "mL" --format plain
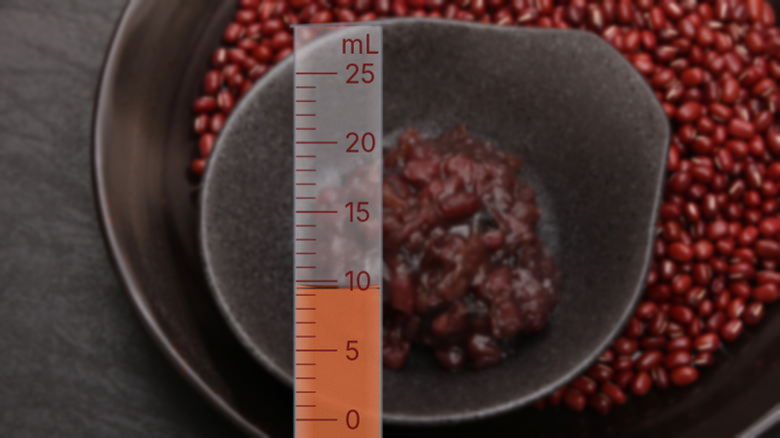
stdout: 9.5 mL
